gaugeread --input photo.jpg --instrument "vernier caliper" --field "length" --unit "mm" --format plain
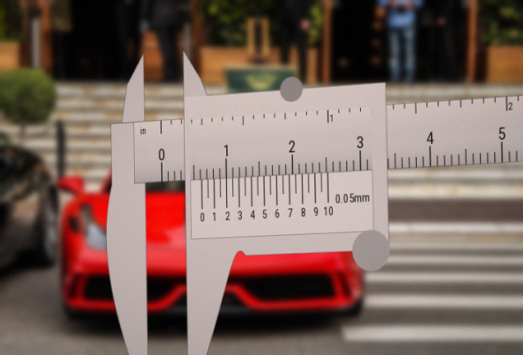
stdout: 6.2 mm
